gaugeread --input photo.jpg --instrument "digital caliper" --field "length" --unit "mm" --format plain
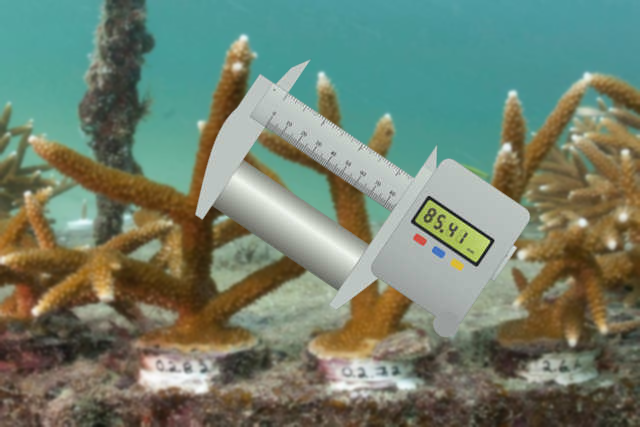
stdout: 85.41 mm
